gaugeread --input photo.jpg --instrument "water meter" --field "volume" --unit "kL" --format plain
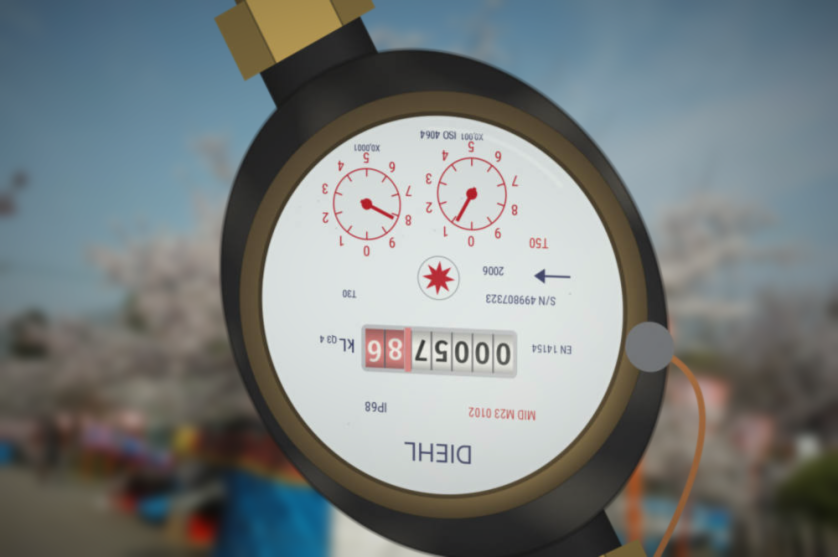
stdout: 57.8608 kL
